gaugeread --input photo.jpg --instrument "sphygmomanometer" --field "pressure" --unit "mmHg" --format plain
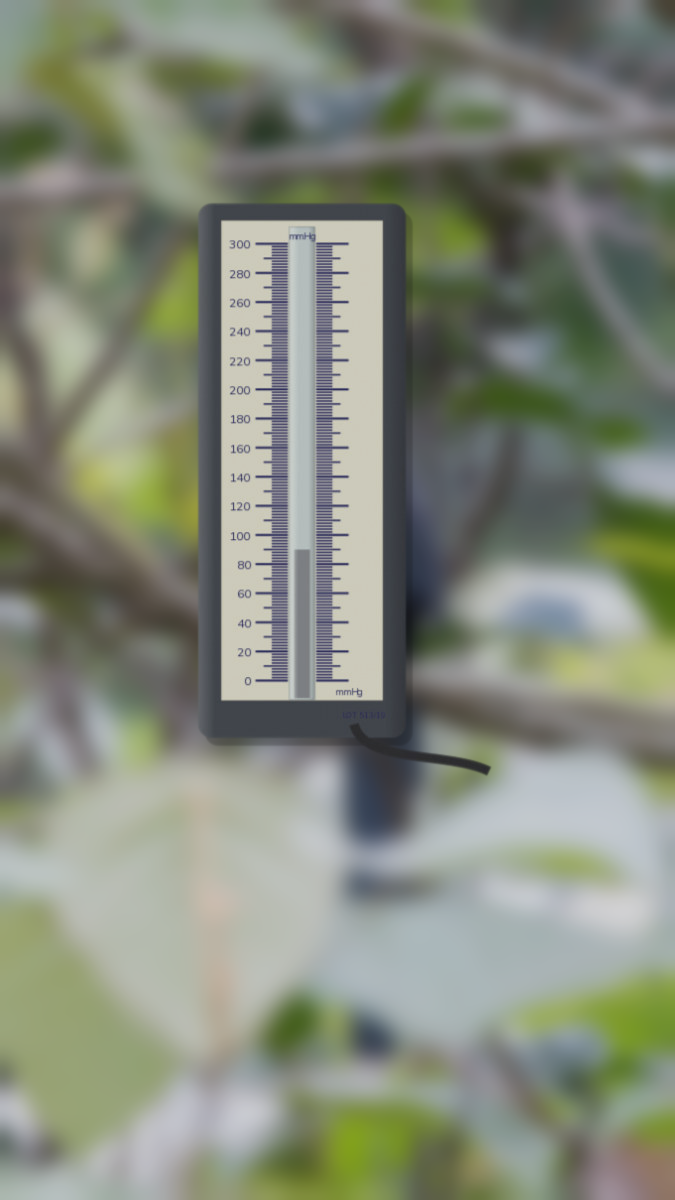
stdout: 90 mmHg
